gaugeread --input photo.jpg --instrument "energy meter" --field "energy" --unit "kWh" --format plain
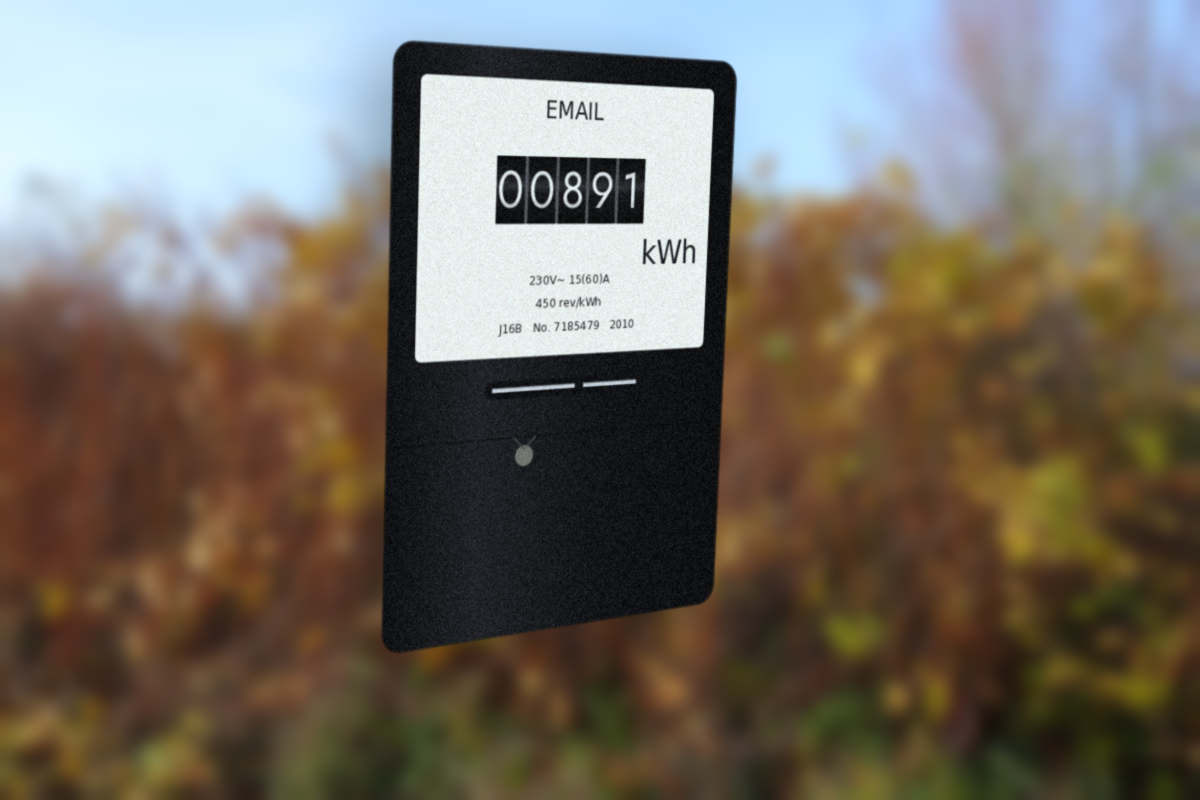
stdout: 891 kWh
